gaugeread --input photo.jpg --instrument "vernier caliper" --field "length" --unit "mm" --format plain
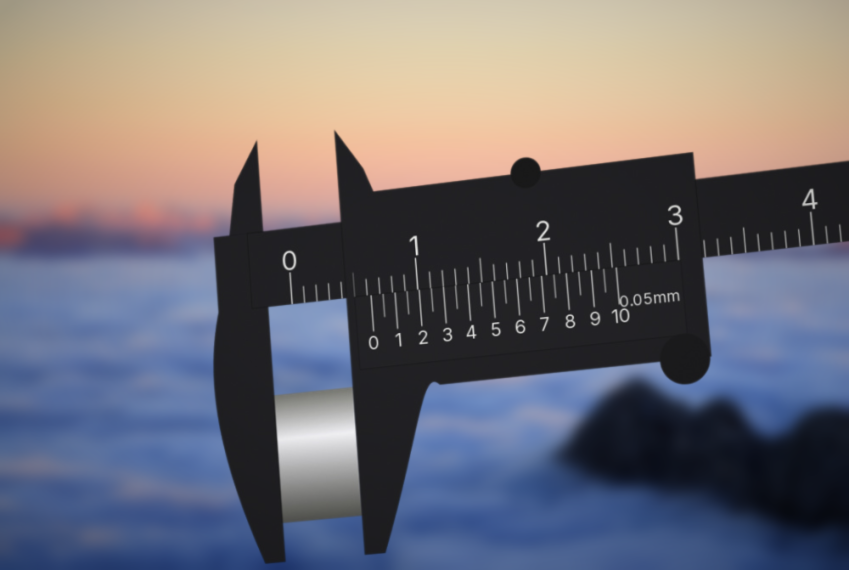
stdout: 6.3 mm
